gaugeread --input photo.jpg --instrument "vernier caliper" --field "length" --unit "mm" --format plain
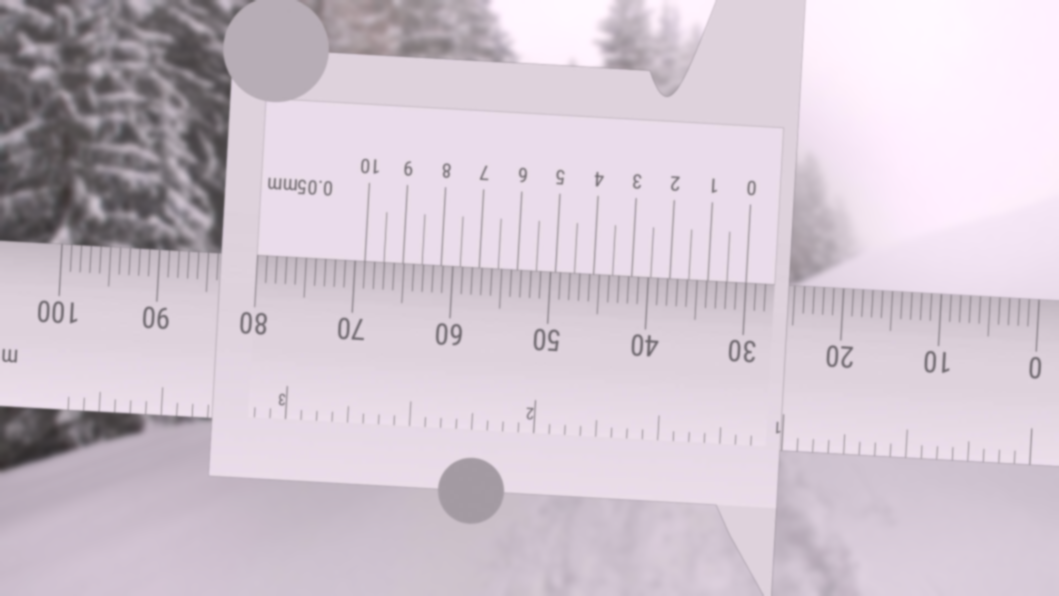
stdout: 30.0 mm
